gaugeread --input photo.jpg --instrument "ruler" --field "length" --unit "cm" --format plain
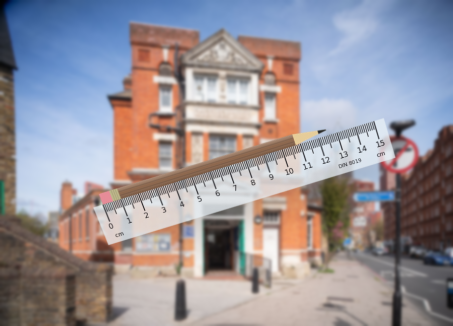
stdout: 12.5 cm
